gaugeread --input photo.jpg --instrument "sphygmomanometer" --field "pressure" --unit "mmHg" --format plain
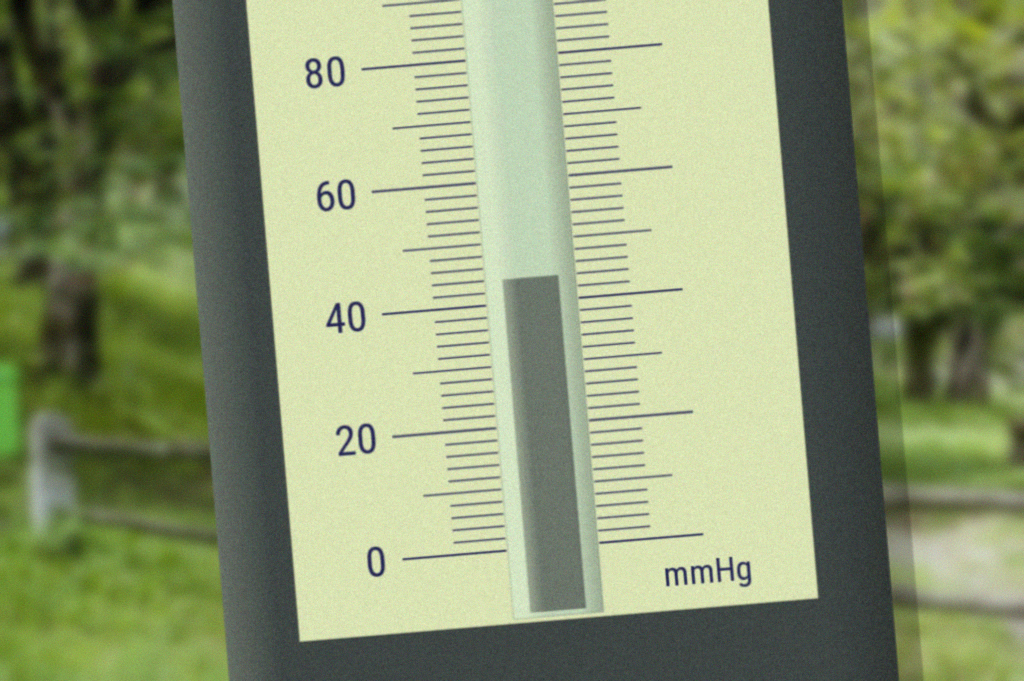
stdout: 44 mmHg
